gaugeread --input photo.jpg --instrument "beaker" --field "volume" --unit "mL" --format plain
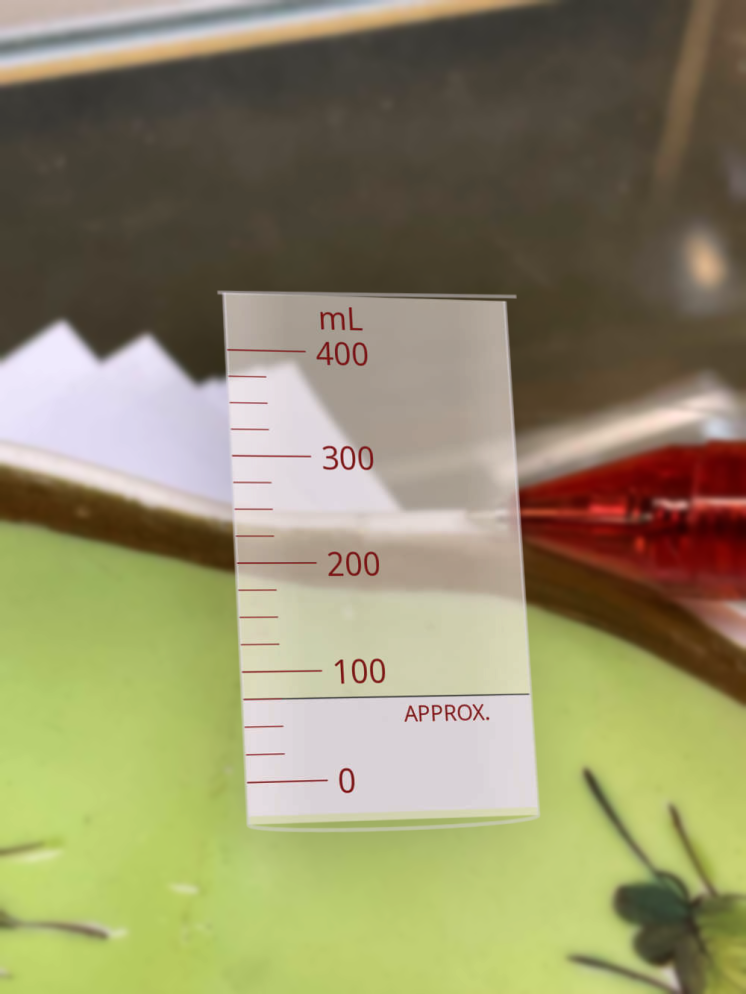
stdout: 75 mL
